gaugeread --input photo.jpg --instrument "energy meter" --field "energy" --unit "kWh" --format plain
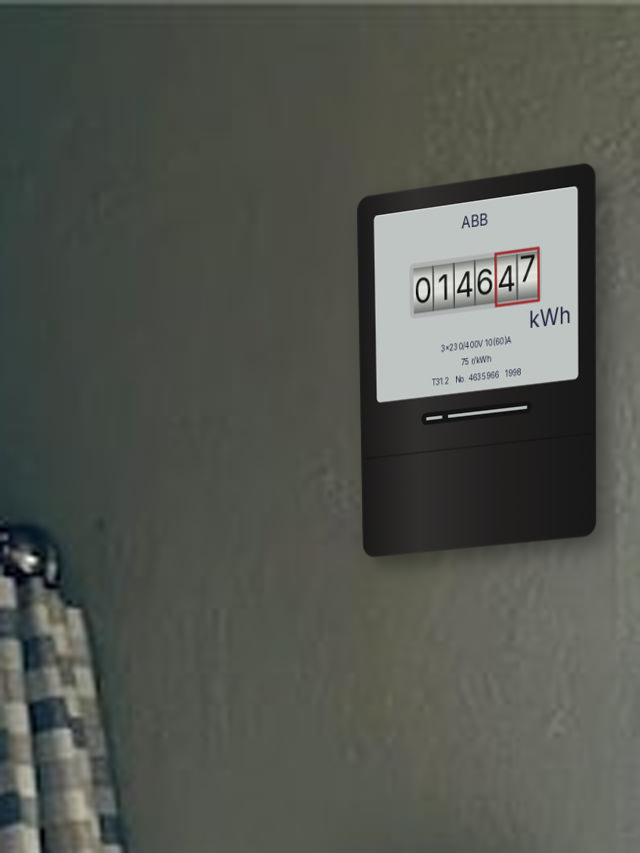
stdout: 146.47 kWh
